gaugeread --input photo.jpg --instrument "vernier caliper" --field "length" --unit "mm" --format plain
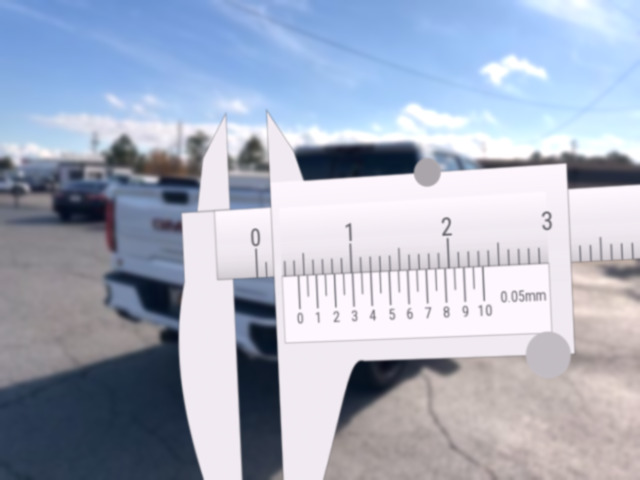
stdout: 4.4 mm
